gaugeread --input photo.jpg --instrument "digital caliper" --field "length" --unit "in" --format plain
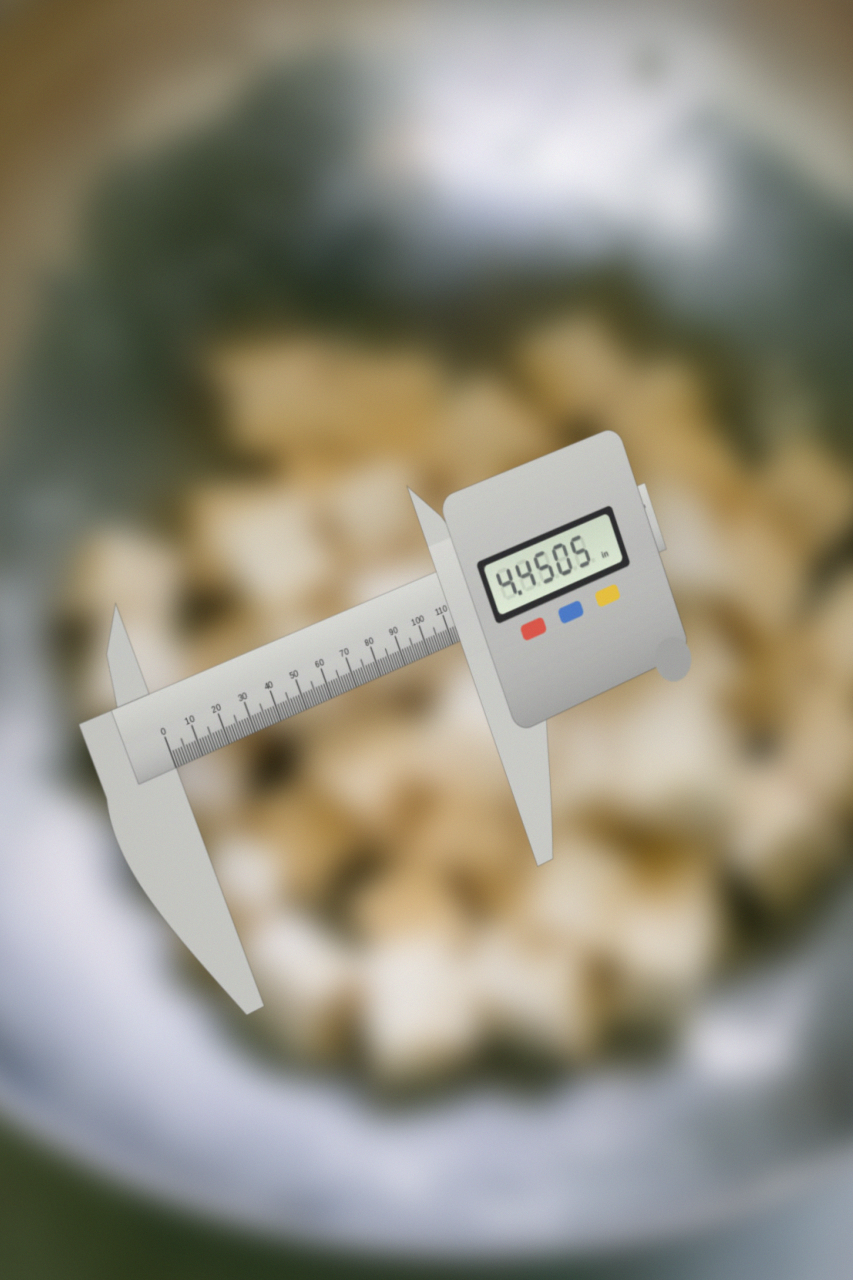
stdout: 4.4505 in
